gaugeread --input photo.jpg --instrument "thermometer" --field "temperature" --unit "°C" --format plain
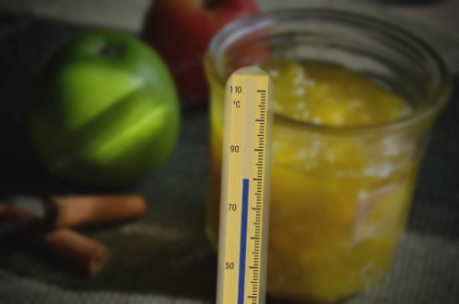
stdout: 80 °C
